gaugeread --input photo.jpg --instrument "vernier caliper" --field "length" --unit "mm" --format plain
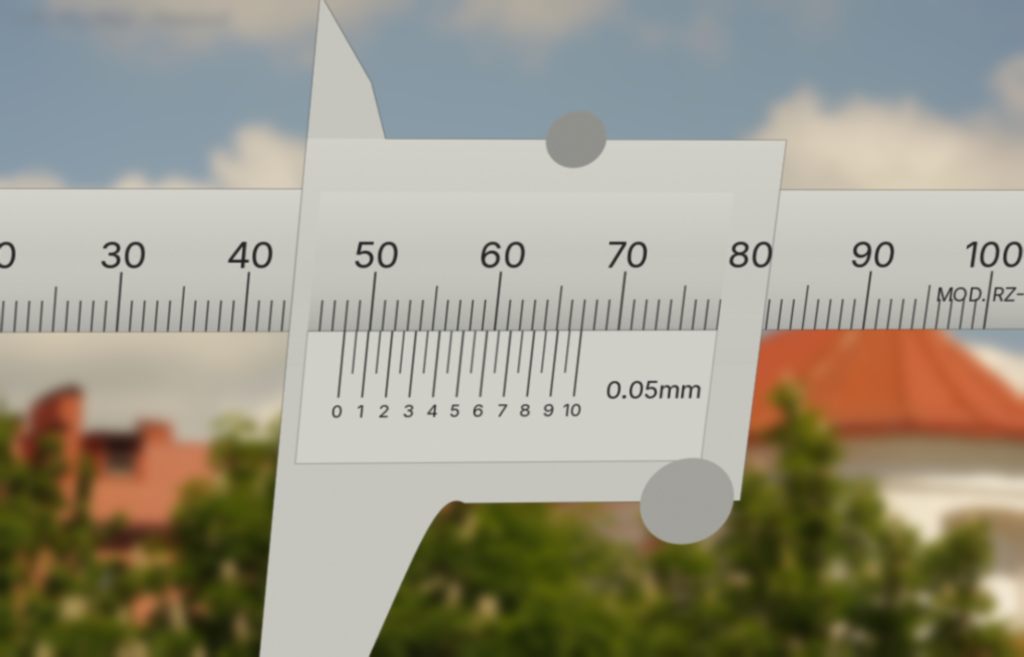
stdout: 48.0 mm
